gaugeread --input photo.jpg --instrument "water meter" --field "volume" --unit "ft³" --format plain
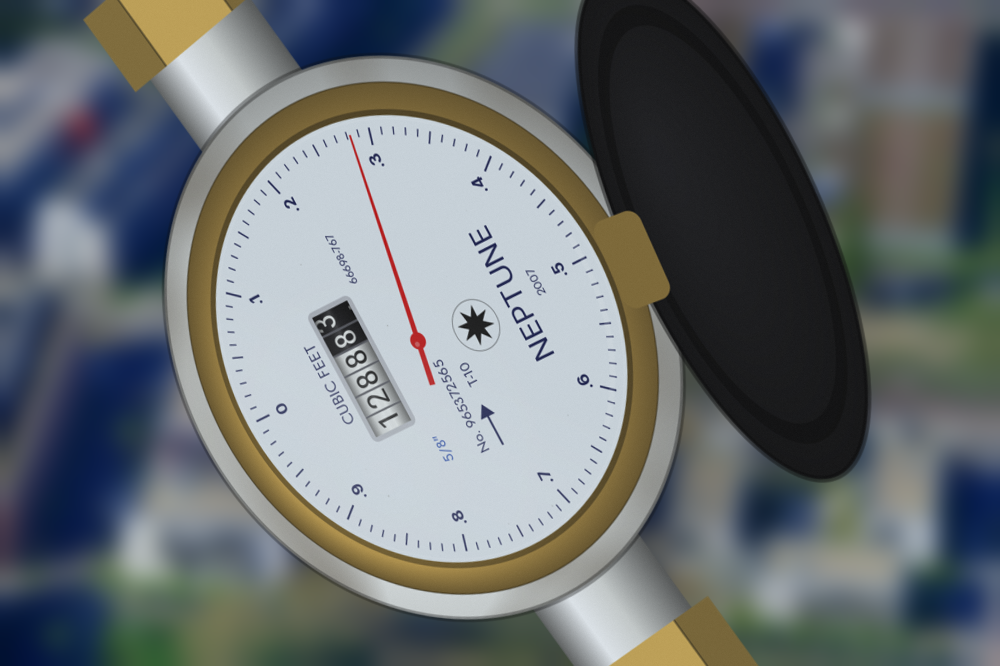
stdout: 128883.28 ft³
